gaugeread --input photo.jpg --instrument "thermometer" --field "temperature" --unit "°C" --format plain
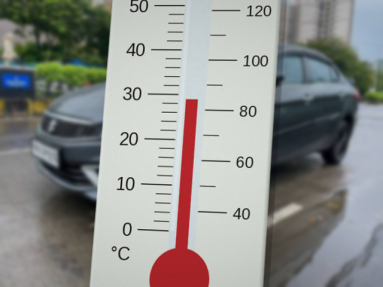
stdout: 29 °C
